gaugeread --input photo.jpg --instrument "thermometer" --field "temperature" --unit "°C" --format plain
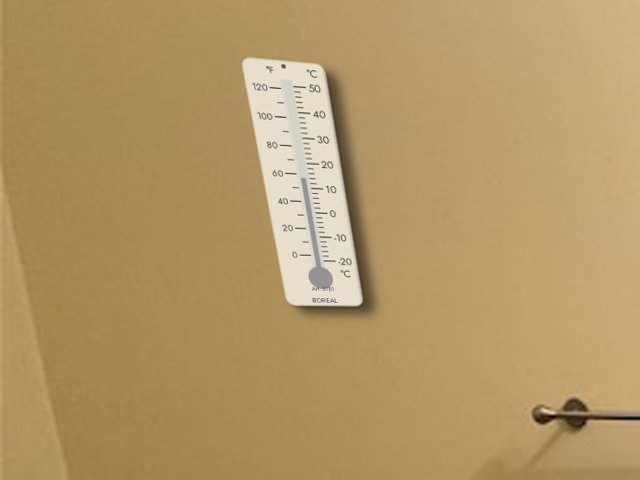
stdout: 14 °C
